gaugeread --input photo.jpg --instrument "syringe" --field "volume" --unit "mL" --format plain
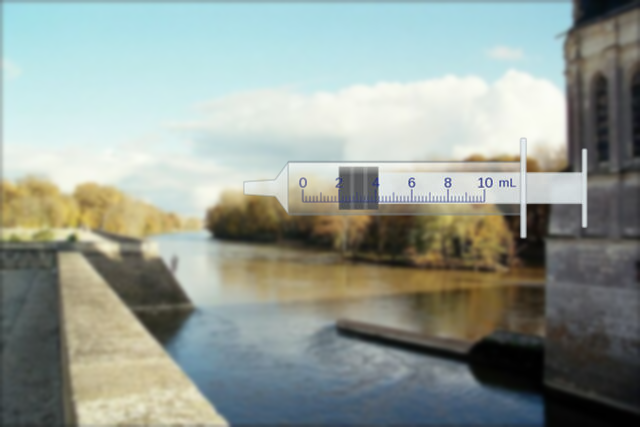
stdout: 2 mL
